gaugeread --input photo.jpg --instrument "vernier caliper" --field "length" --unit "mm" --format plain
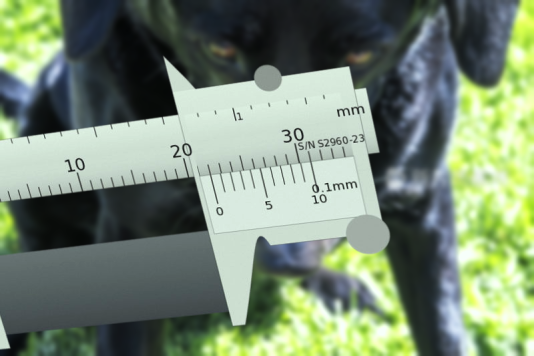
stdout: 22.0 mm
